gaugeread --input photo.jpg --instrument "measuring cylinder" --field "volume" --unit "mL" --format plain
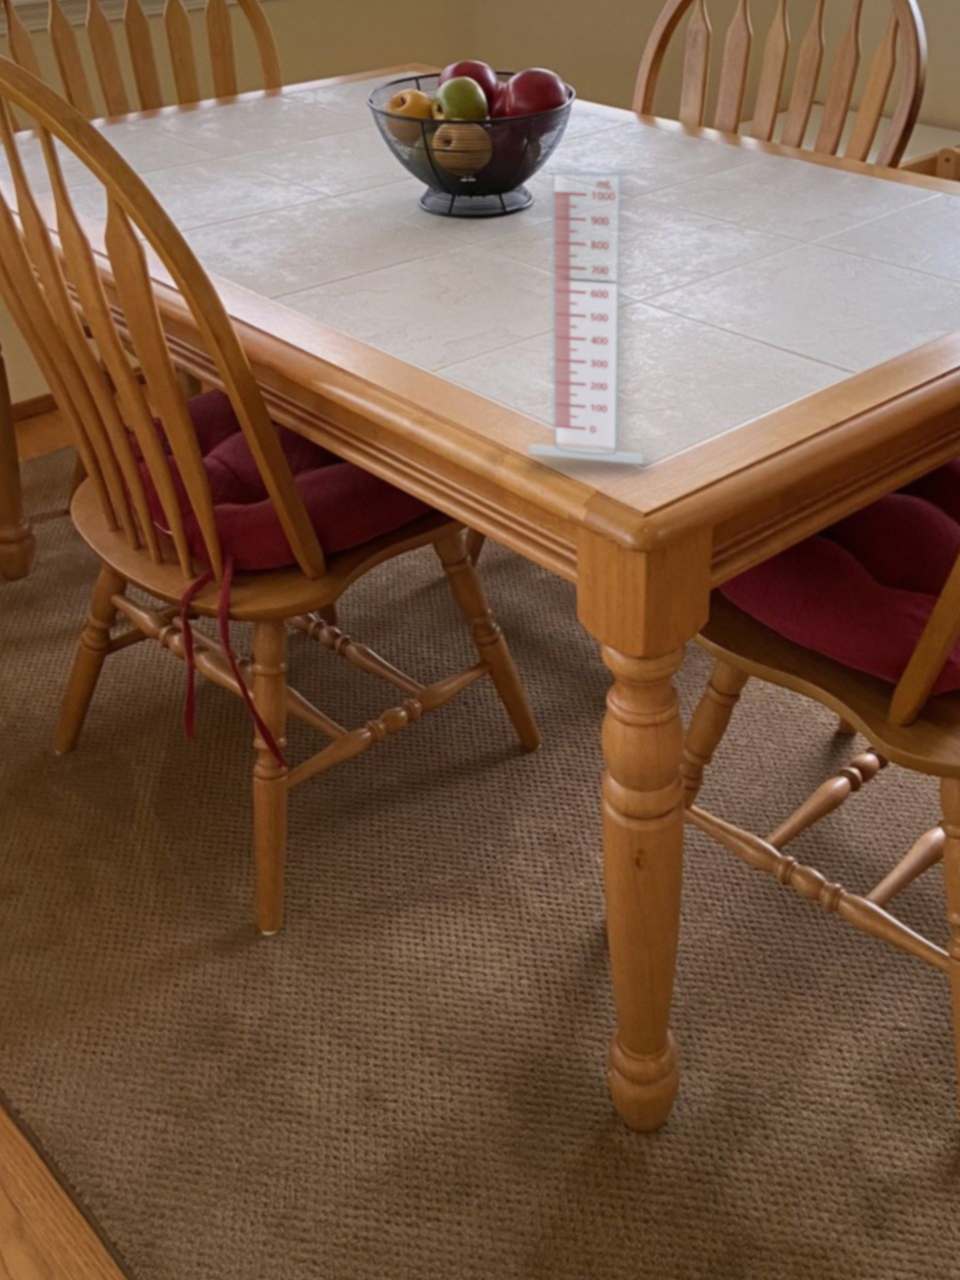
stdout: 650 mL
